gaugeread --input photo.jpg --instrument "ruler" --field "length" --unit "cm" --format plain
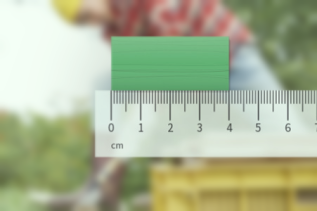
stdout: 4 cm
